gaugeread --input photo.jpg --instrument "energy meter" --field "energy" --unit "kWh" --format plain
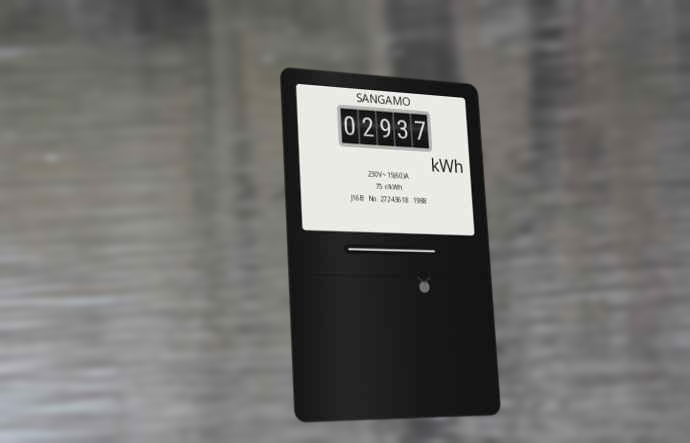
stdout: 2937 kWh
